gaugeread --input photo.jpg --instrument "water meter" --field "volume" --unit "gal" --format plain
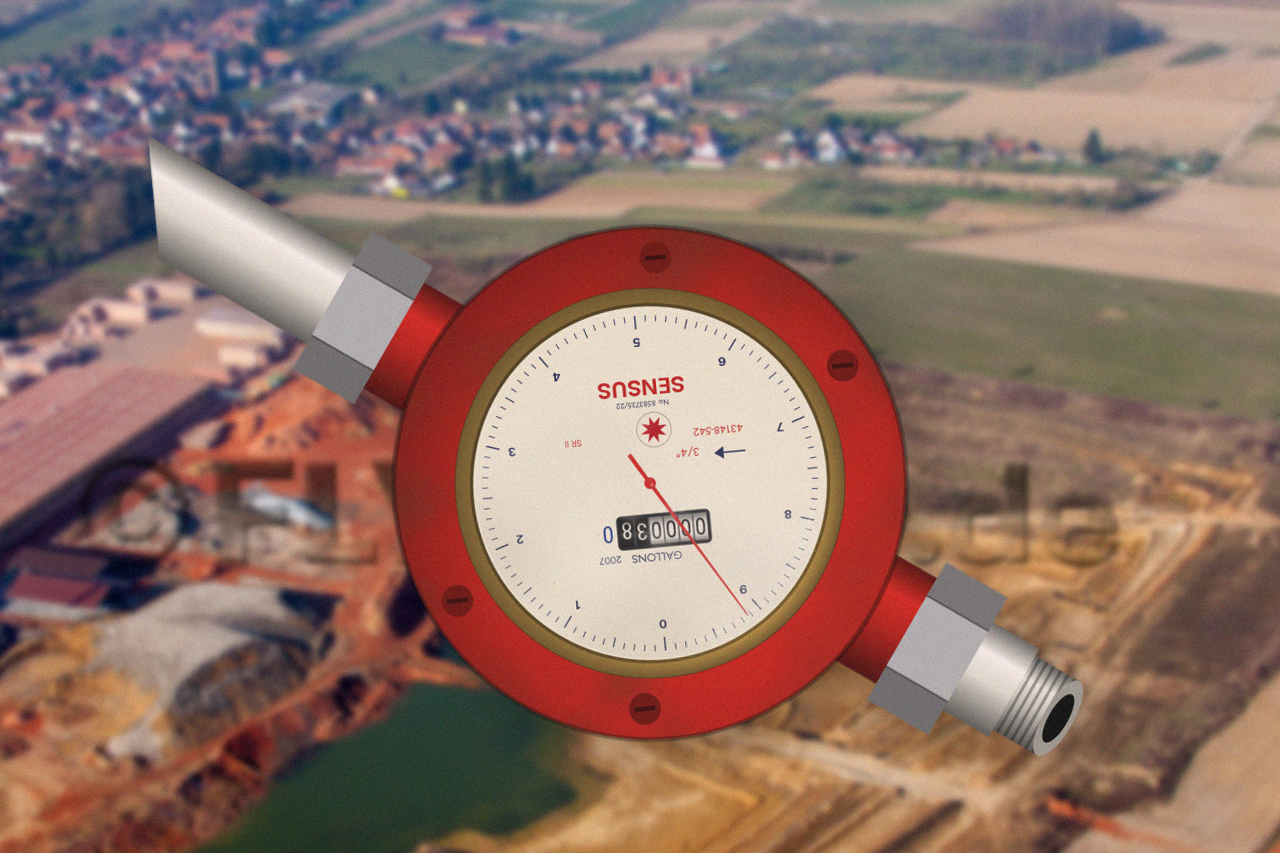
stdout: 379.1 gal
